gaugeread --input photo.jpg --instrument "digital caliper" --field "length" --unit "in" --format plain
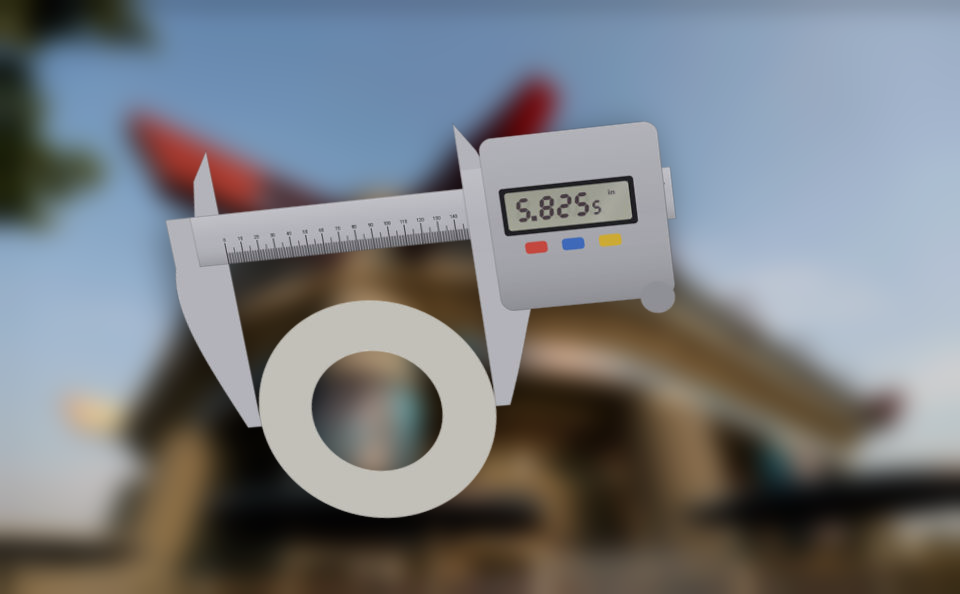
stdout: 5.8255 in
